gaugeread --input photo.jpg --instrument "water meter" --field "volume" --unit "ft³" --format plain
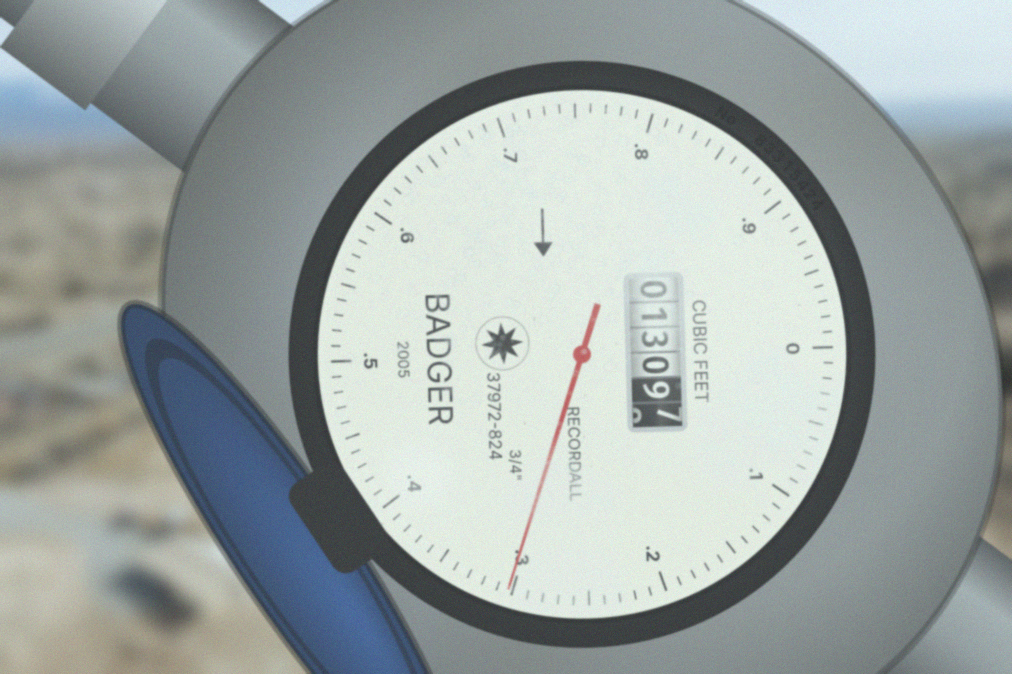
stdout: 13097.30 ft³
